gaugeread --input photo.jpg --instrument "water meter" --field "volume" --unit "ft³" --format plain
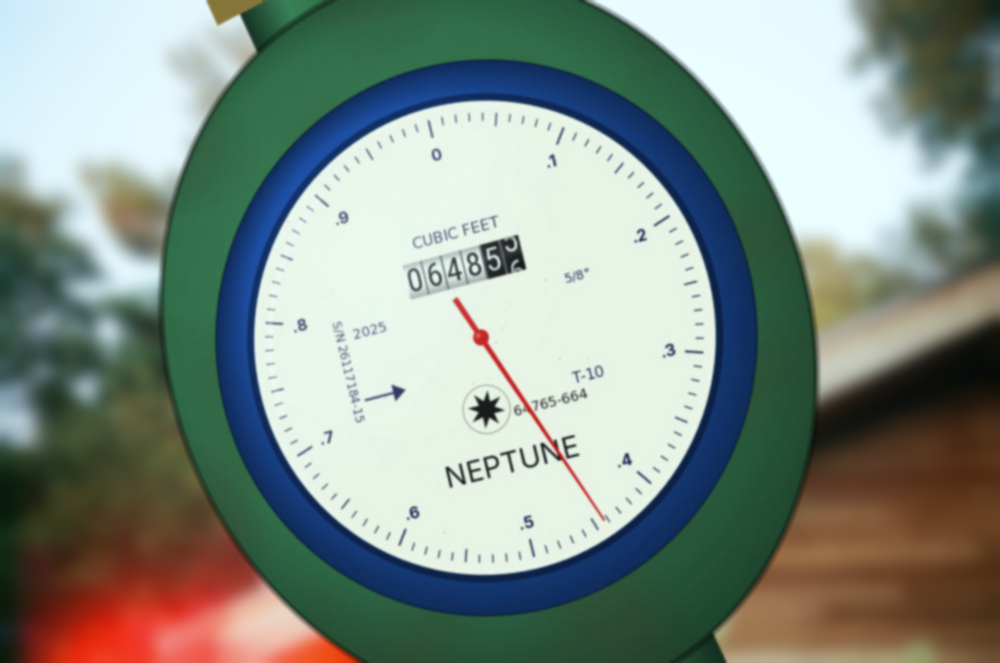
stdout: 64855.44 ft³
